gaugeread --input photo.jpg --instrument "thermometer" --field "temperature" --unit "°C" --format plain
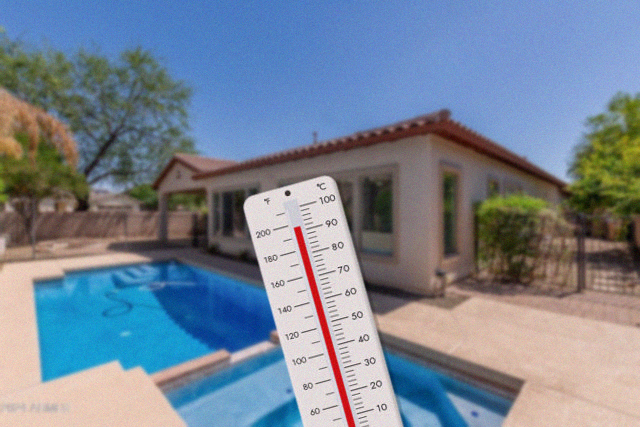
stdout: 92 °C
